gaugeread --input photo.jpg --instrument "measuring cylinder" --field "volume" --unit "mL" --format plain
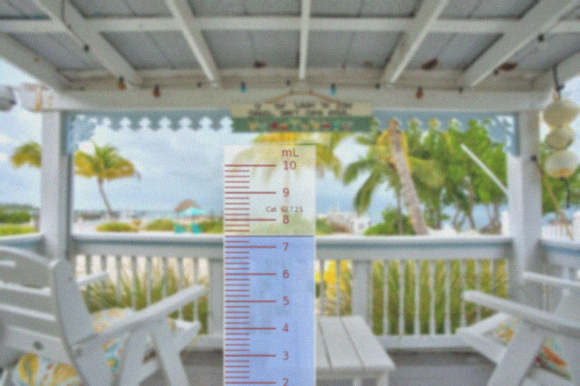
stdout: 7.4 mL
